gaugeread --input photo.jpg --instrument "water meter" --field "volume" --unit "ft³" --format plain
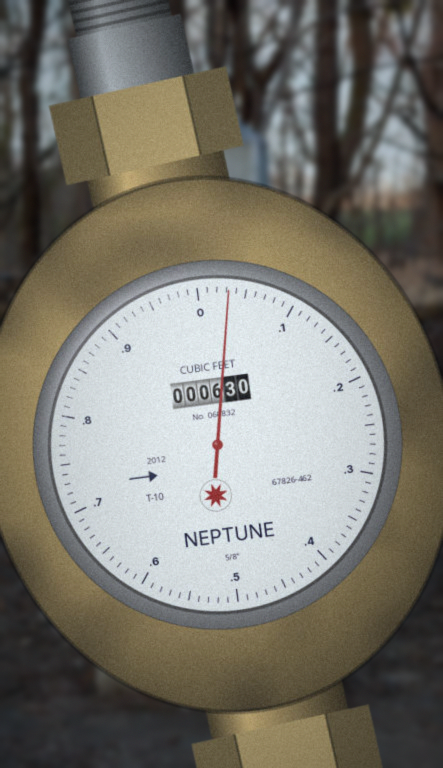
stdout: 630.03 ft³
